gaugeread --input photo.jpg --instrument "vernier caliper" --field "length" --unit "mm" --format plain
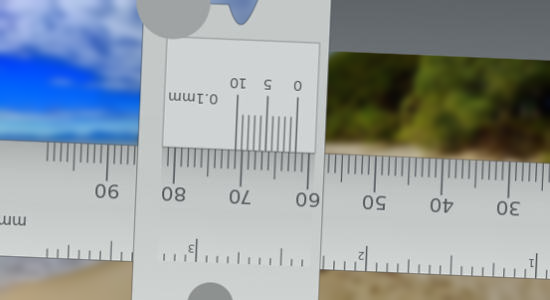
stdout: 62.0 mm
